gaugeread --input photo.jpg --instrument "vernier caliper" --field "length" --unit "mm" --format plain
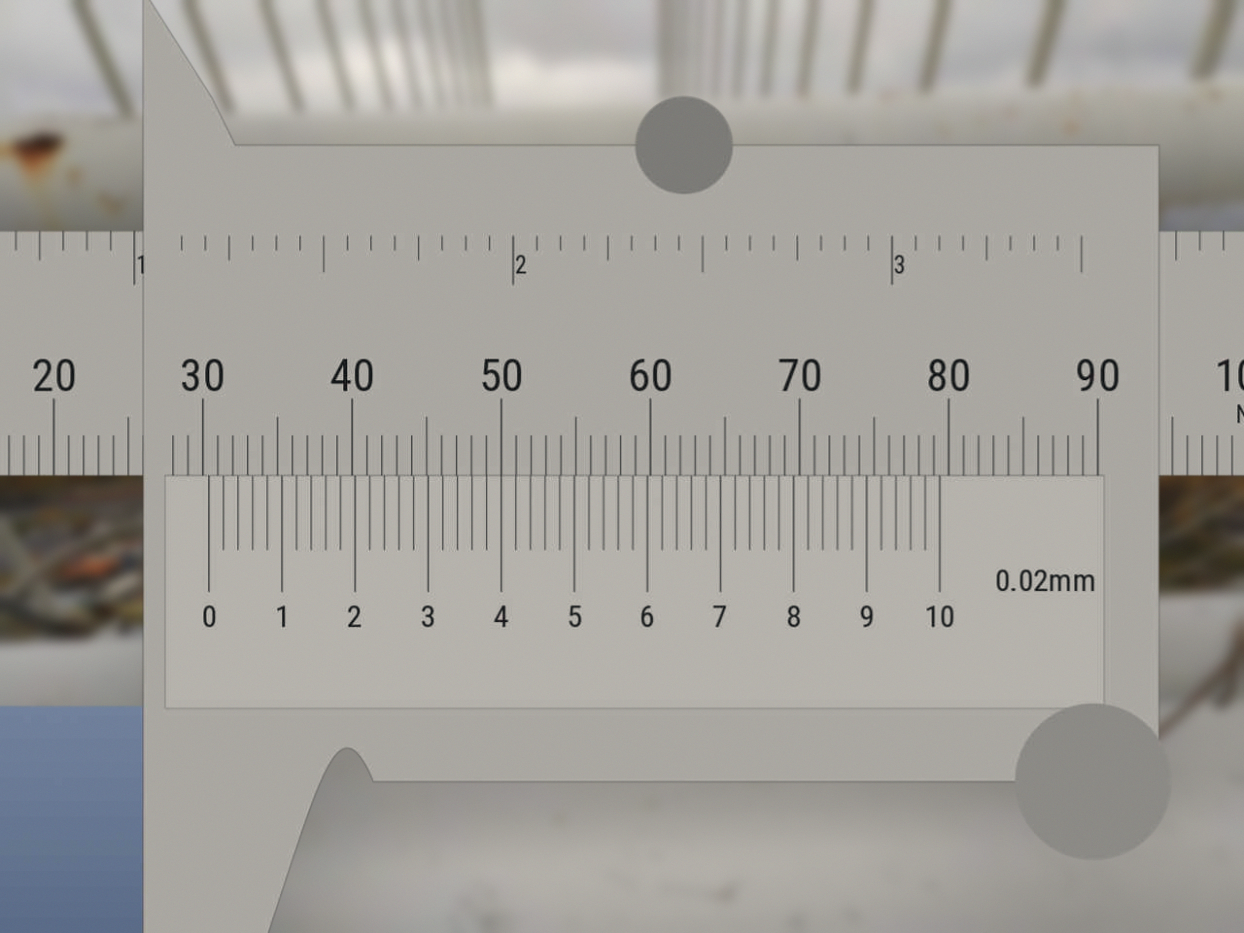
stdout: 30.4 mm
